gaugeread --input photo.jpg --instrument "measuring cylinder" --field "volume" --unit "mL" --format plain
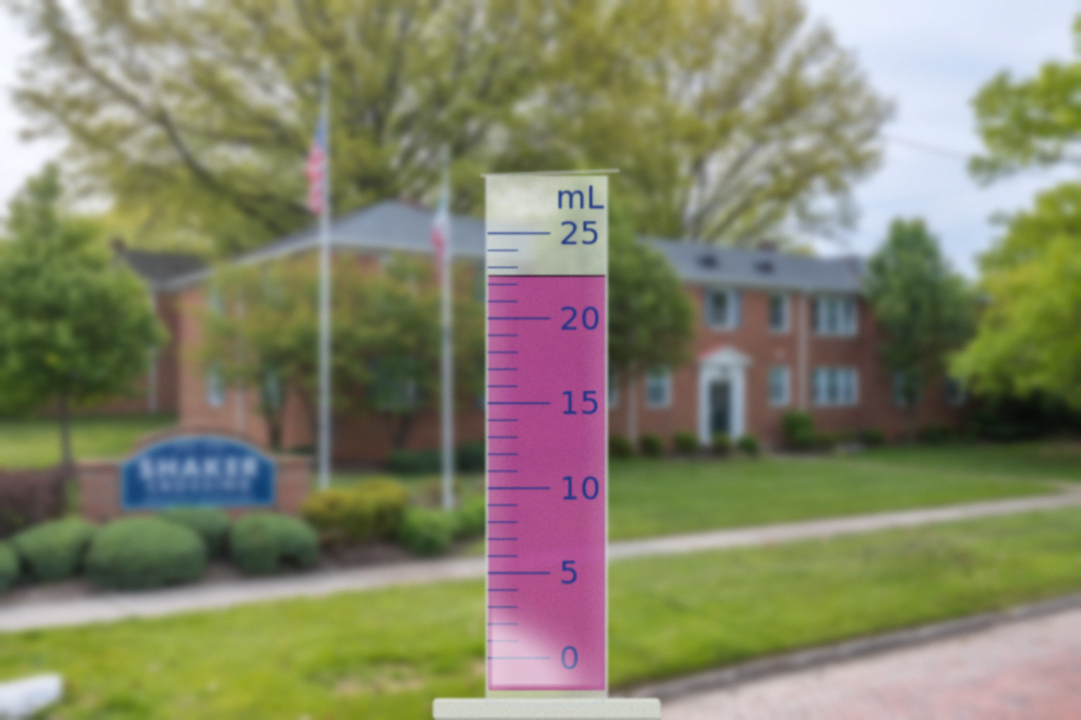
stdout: 22.5 mL
